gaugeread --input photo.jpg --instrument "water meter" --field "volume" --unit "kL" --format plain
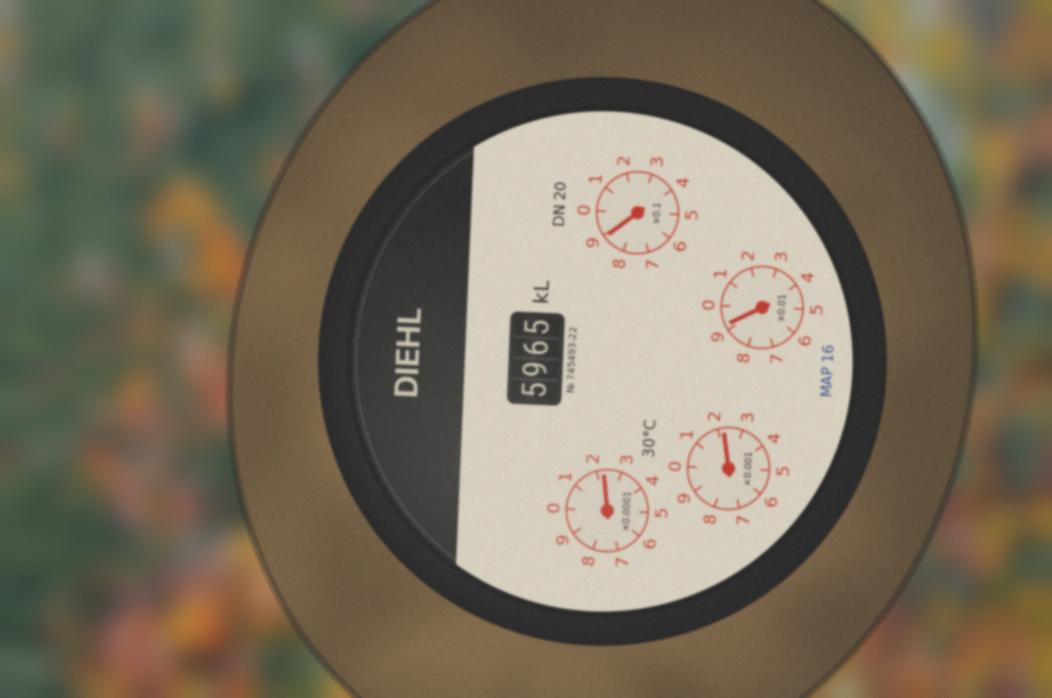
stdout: 5965.8922 kL
